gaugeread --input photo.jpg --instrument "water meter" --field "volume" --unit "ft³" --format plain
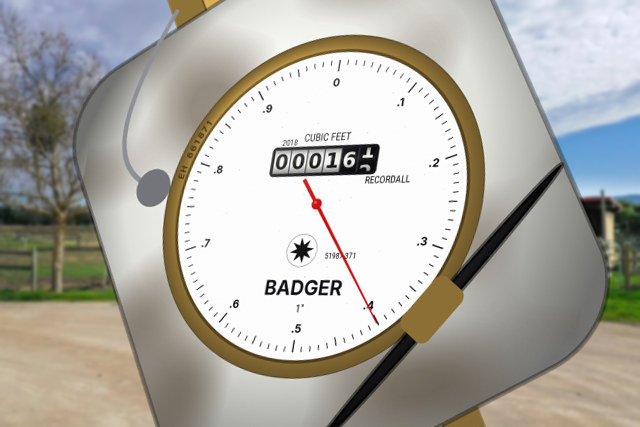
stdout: 161.40 ft³
